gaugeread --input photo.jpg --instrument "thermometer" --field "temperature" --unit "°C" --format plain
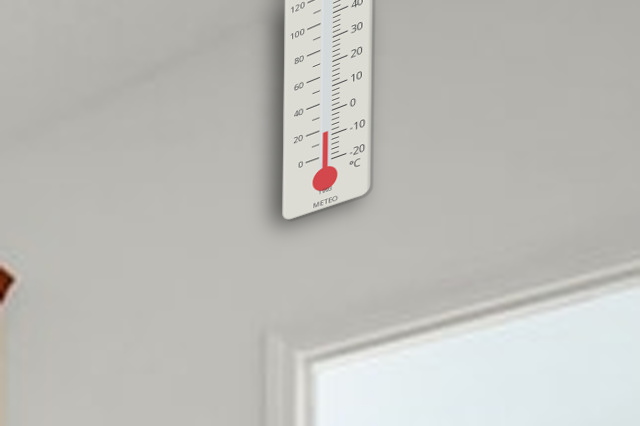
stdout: -8 °C
